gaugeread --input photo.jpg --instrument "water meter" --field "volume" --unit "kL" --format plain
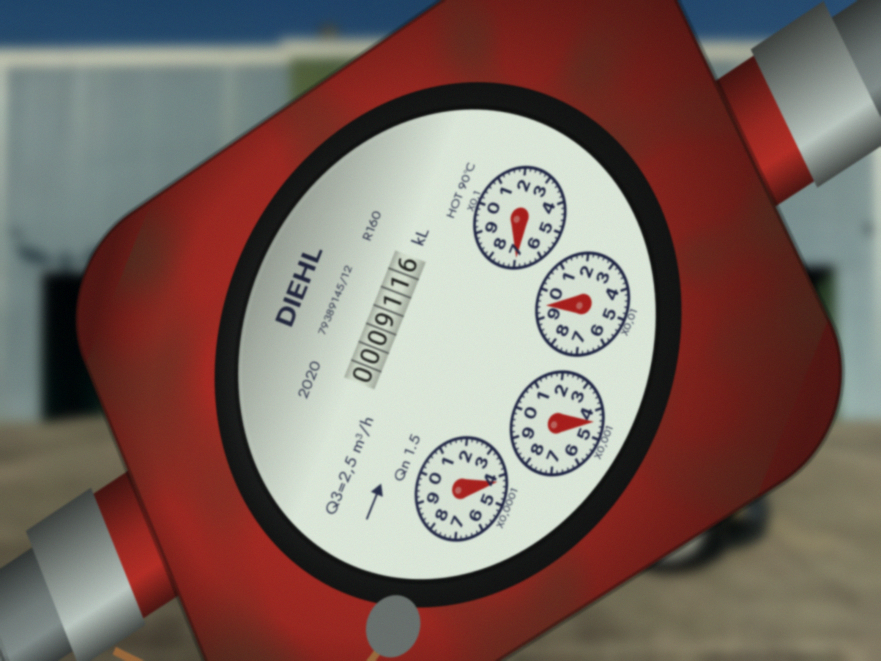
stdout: 9116.6944 kL
